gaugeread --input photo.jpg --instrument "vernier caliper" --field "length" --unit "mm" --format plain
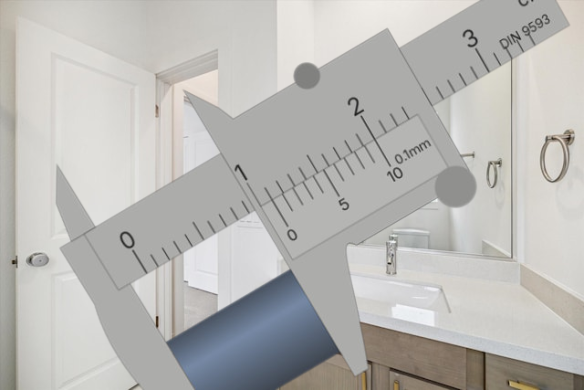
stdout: 11.0 mm
